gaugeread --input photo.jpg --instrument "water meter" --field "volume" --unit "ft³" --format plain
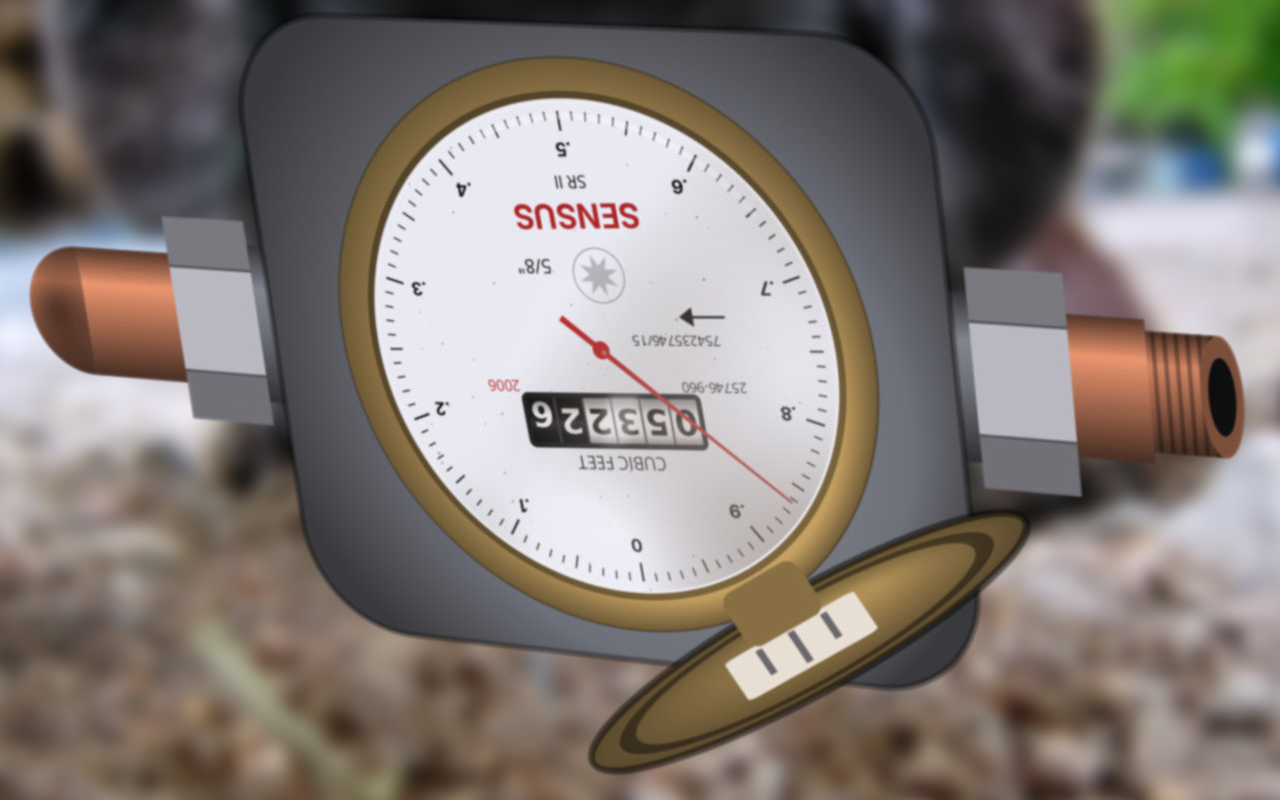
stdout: 53225.86 ft³
